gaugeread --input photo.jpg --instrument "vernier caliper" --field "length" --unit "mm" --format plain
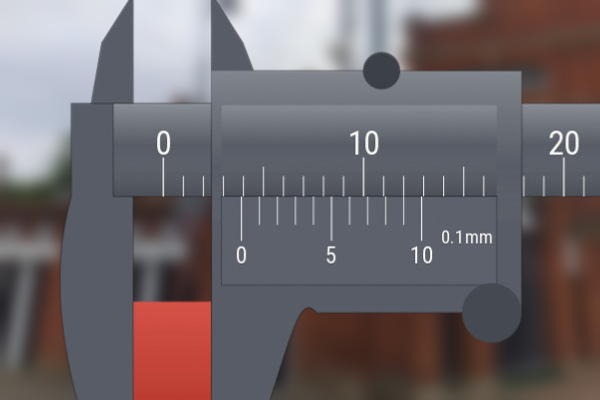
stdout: 3.9 mm
